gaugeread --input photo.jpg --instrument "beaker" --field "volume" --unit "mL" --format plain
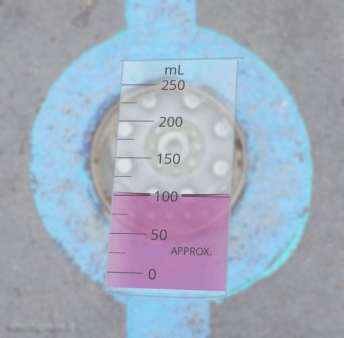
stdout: 100 mL
